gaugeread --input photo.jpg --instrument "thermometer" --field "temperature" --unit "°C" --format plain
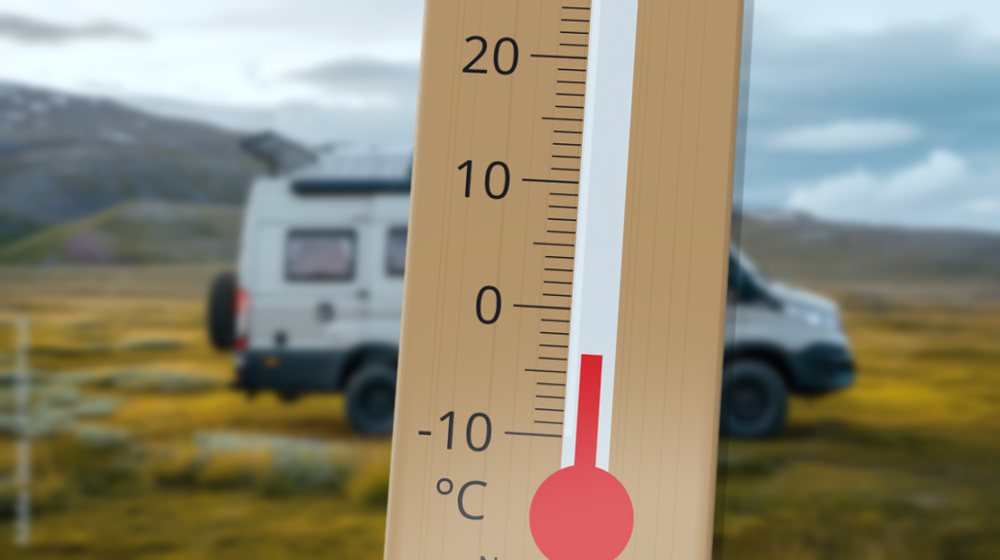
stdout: -3.5 °C
